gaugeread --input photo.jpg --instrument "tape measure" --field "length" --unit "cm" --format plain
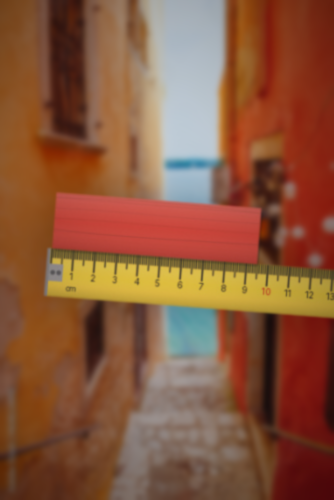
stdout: 9.5 cm
